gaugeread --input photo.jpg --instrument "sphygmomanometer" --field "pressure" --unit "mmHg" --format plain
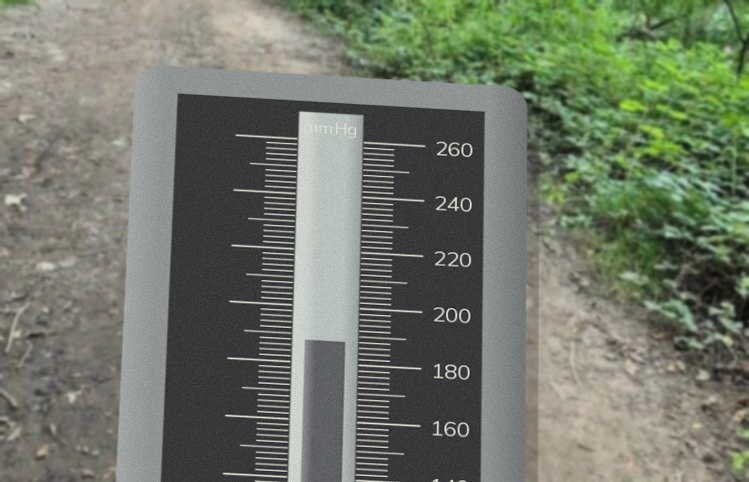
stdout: 188 mmHg
